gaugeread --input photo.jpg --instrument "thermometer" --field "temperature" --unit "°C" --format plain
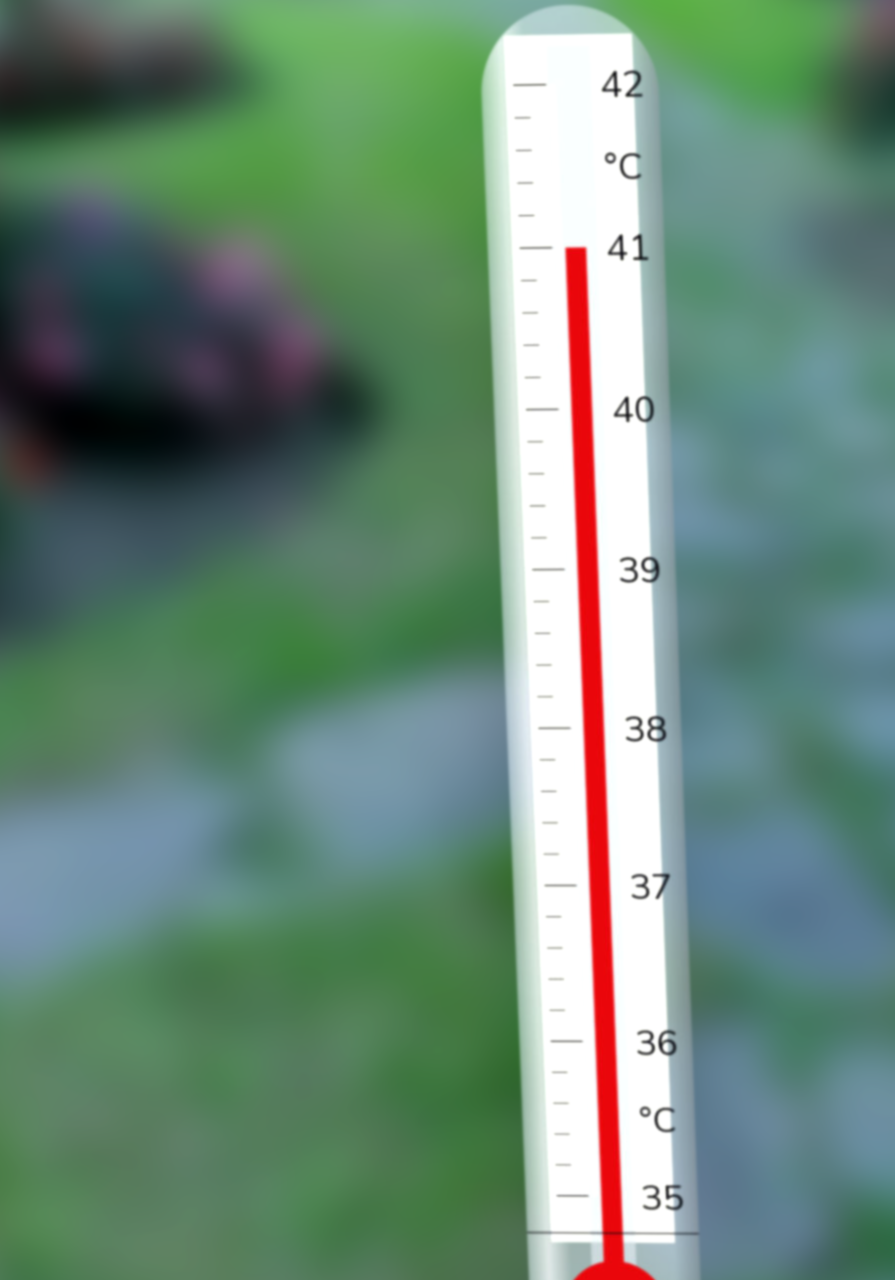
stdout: 41 °C
